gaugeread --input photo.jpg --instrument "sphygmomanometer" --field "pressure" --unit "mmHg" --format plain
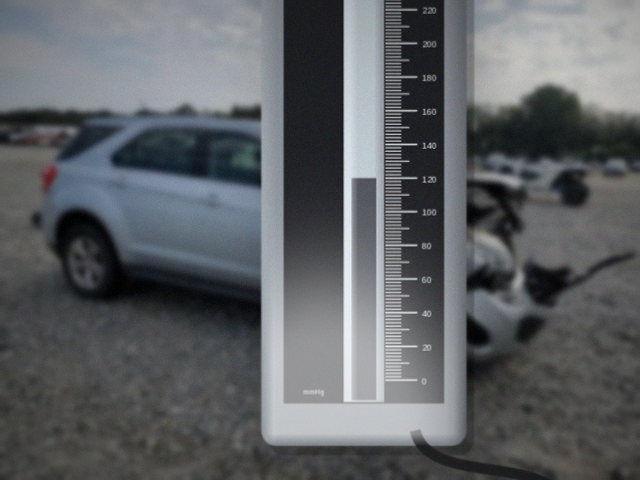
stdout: 120 mmHg
